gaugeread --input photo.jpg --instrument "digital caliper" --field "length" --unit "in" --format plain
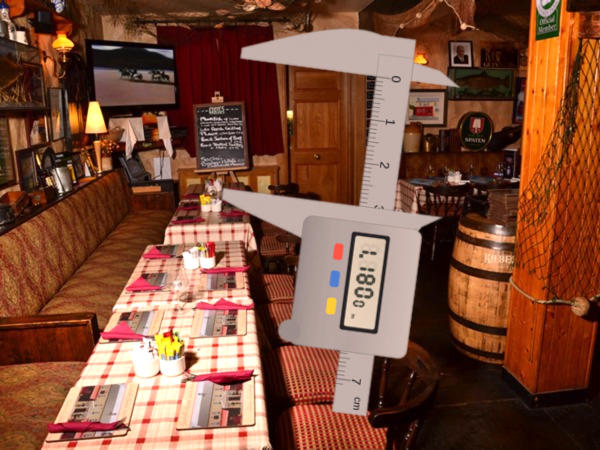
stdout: 1.1800 in
